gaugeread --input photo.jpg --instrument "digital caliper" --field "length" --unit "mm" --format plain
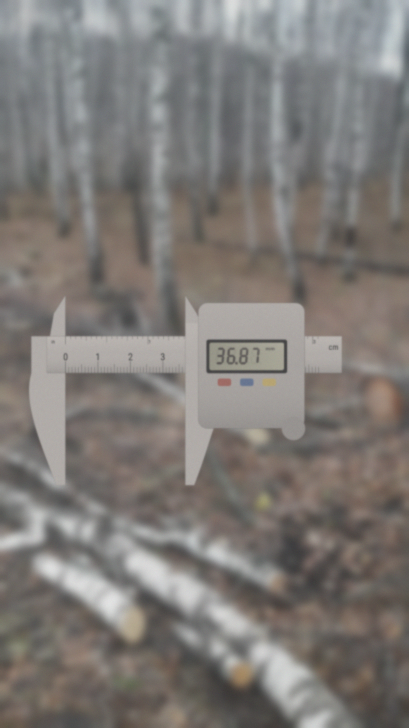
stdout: 36.87 mm
